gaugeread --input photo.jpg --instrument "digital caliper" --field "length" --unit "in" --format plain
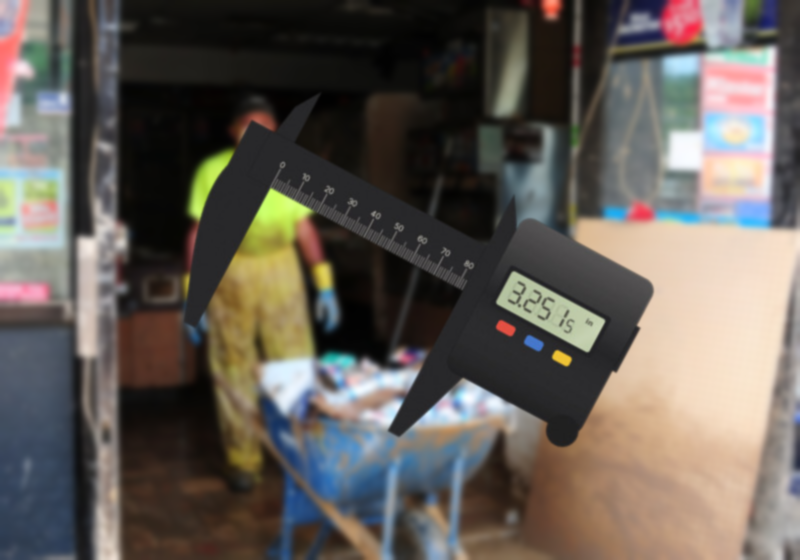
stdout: 3.2515 in
